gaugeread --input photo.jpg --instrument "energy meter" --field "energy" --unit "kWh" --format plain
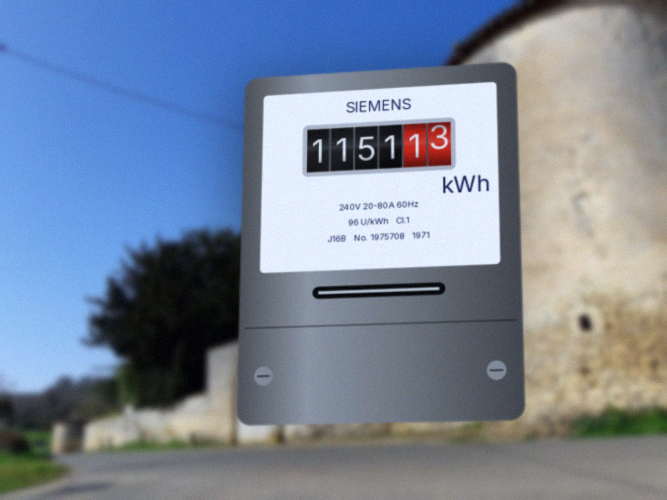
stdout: 1151.13 kWh
